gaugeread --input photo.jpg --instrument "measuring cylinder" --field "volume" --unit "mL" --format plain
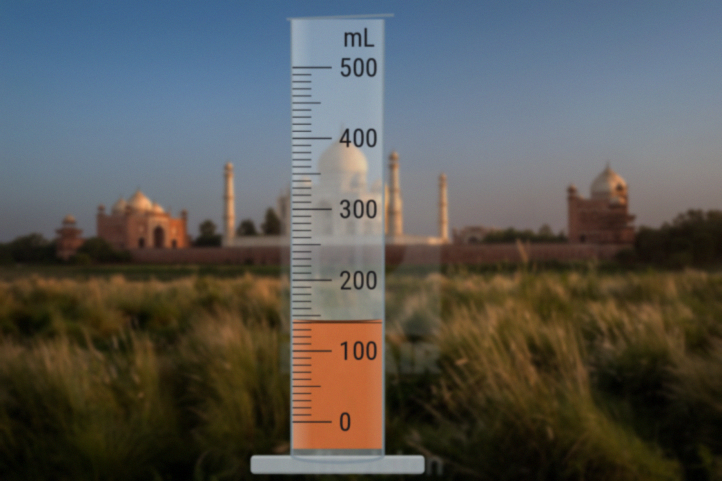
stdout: 140 mL
